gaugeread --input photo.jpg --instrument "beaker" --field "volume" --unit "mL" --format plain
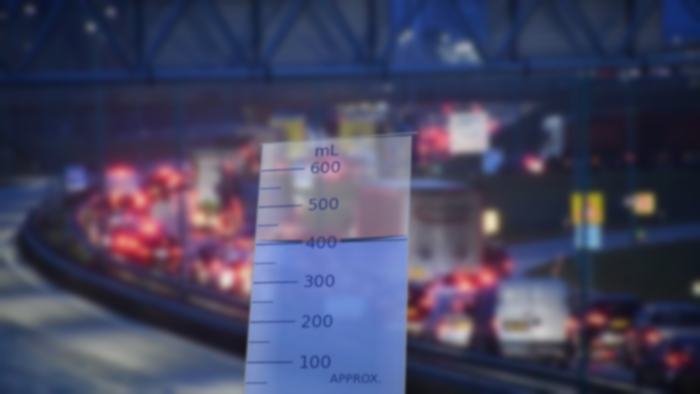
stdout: 400 mL
